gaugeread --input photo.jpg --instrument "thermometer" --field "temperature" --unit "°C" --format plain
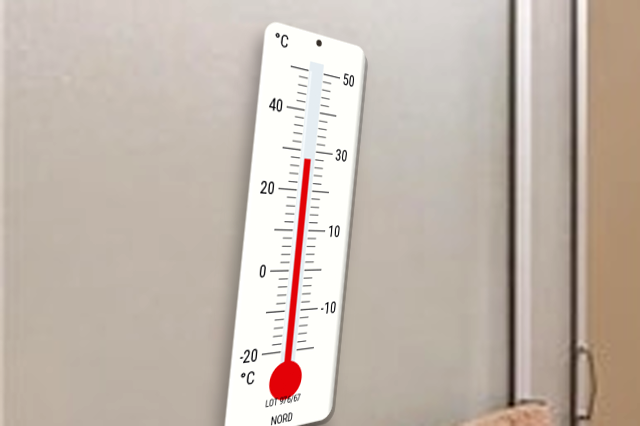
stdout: 28 °C
